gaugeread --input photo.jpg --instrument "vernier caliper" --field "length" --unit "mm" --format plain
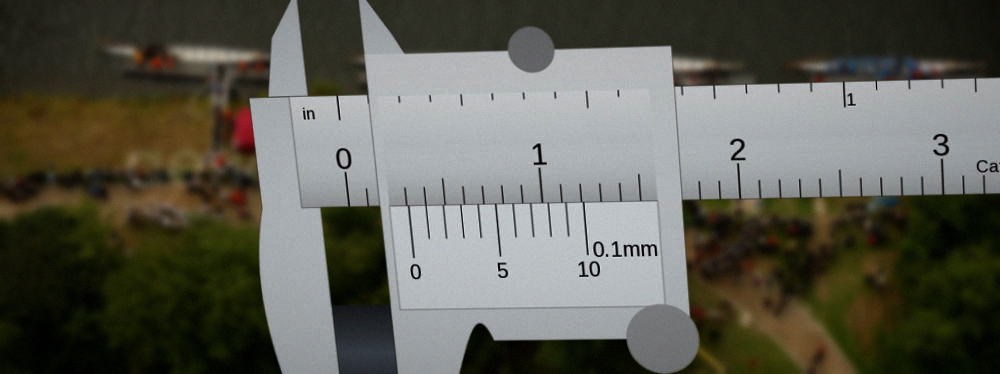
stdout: 3.1 mm
